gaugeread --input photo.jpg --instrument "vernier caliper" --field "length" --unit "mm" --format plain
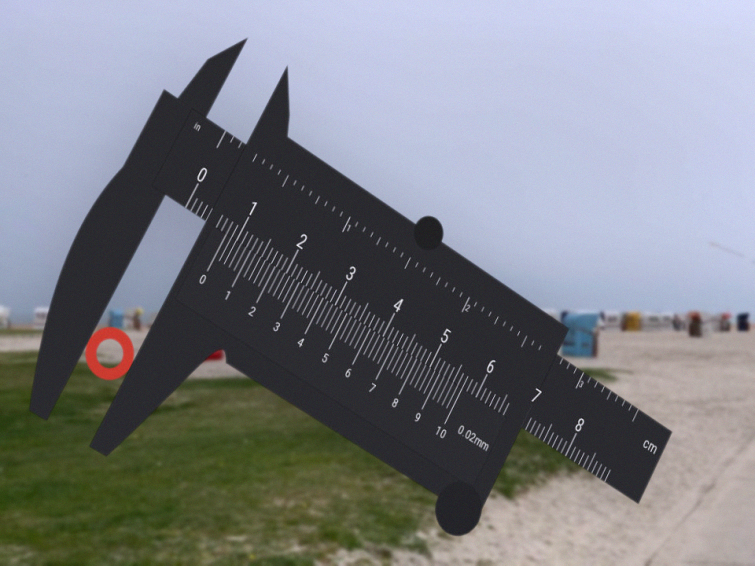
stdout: 8.0 mm
